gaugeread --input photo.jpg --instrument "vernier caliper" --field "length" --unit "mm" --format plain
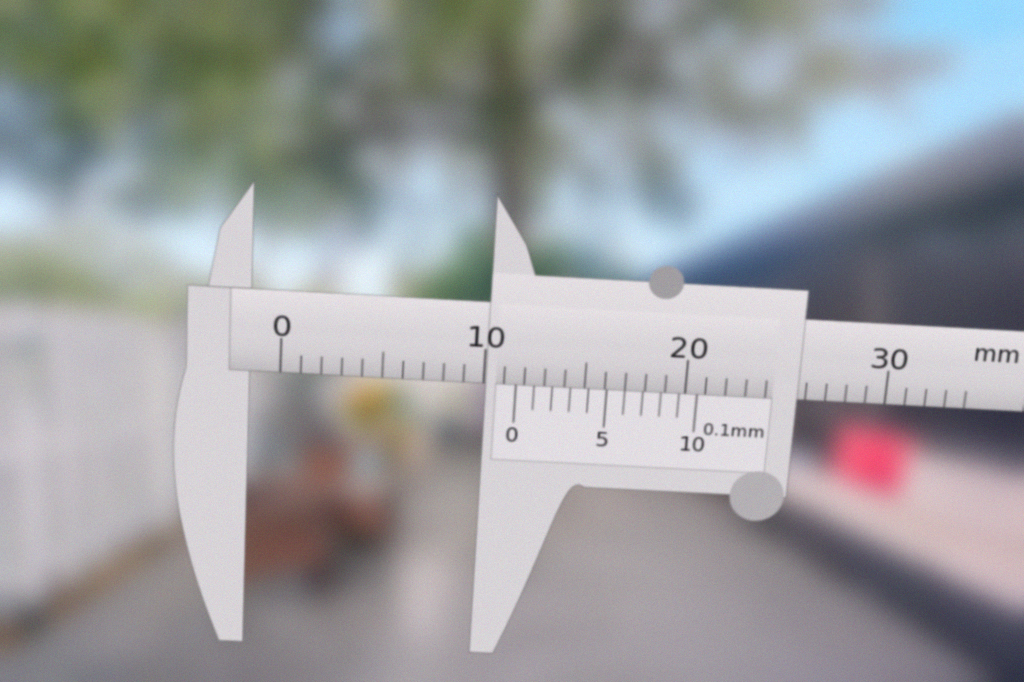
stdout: 11.6 mm
